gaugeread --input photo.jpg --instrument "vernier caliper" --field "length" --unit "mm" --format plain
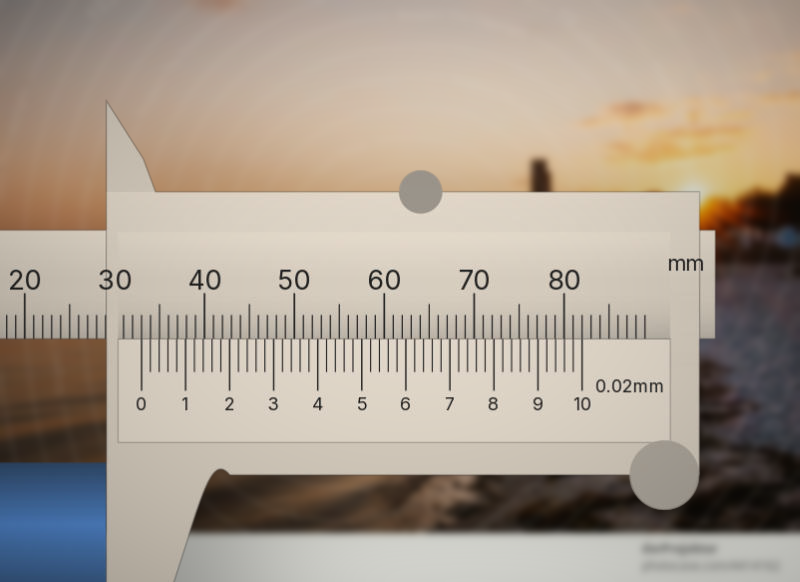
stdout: 33.0 mm
